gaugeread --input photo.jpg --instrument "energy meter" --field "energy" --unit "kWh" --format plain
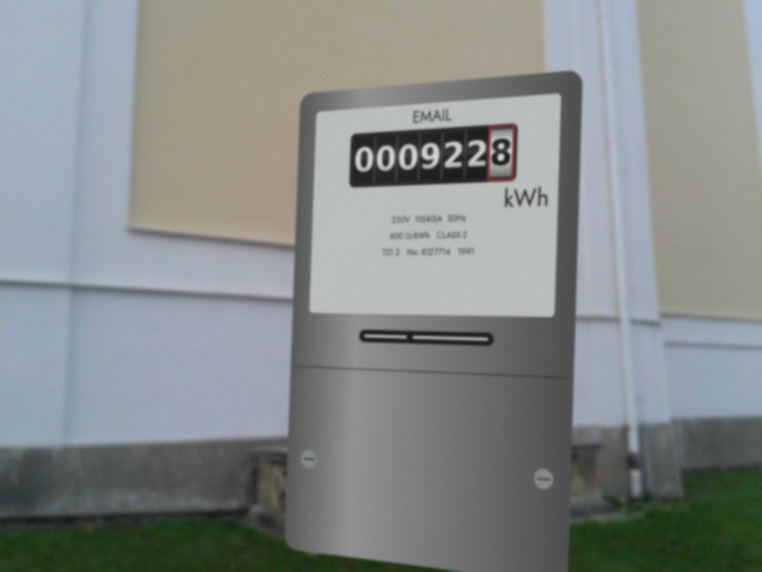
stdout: 922.8 kWh
